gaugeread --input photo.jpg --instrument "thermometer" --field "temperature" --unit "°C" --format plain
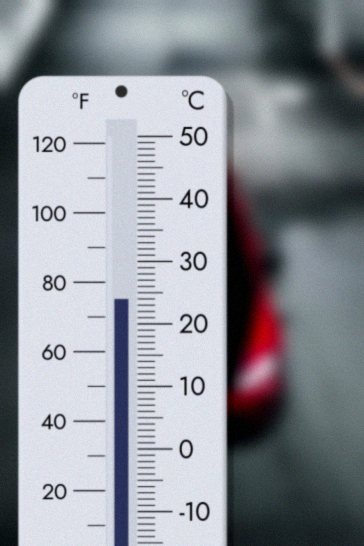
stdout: 24 °C
